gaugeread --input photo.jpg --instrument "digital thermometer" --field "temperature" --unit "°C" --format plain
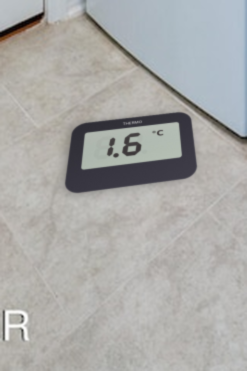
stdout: 1.6 °C
